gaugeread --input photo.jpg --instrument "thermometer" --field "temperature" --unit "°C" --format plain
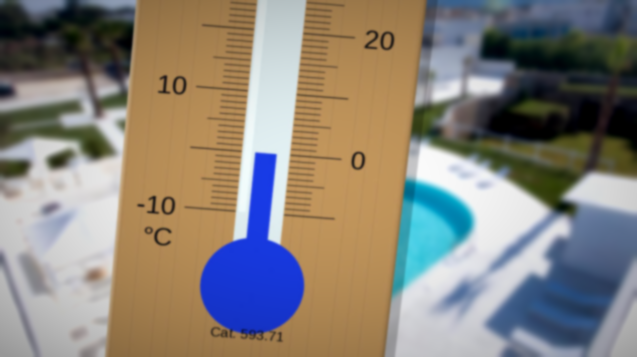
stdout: 0 °C
